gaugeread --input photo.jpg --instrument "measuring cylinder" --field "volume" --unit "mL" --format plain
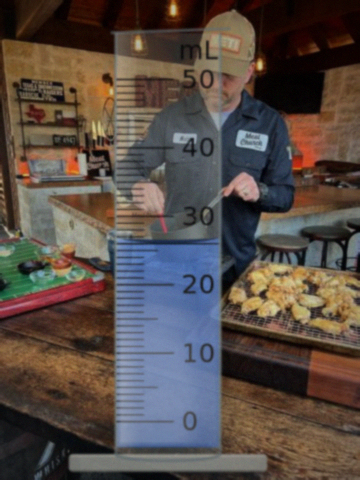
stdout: 26 mL
